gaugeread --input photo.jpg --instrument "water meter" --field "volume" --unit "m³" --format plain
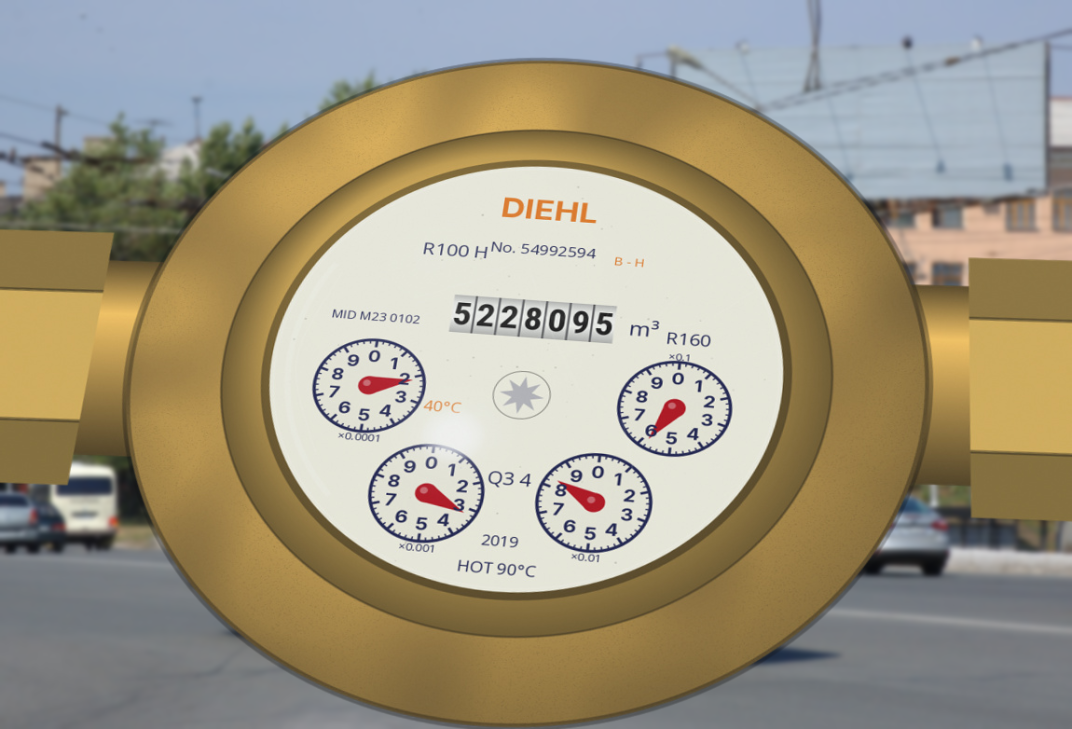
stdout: 5228095.5832 m³
